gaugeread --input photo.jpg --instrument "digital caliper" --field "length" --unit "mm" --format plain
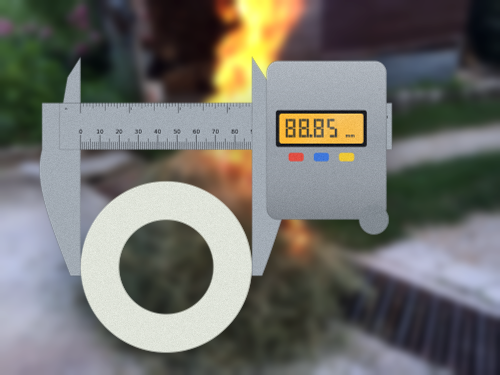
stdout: 88.85 mm
